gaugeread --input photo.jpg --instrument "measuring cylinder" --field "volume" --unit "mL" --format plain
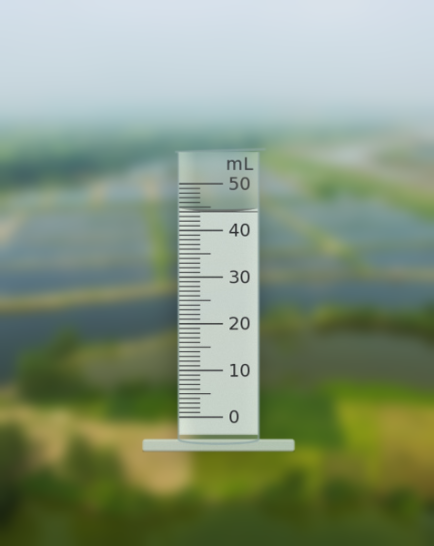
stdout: 44 mL
